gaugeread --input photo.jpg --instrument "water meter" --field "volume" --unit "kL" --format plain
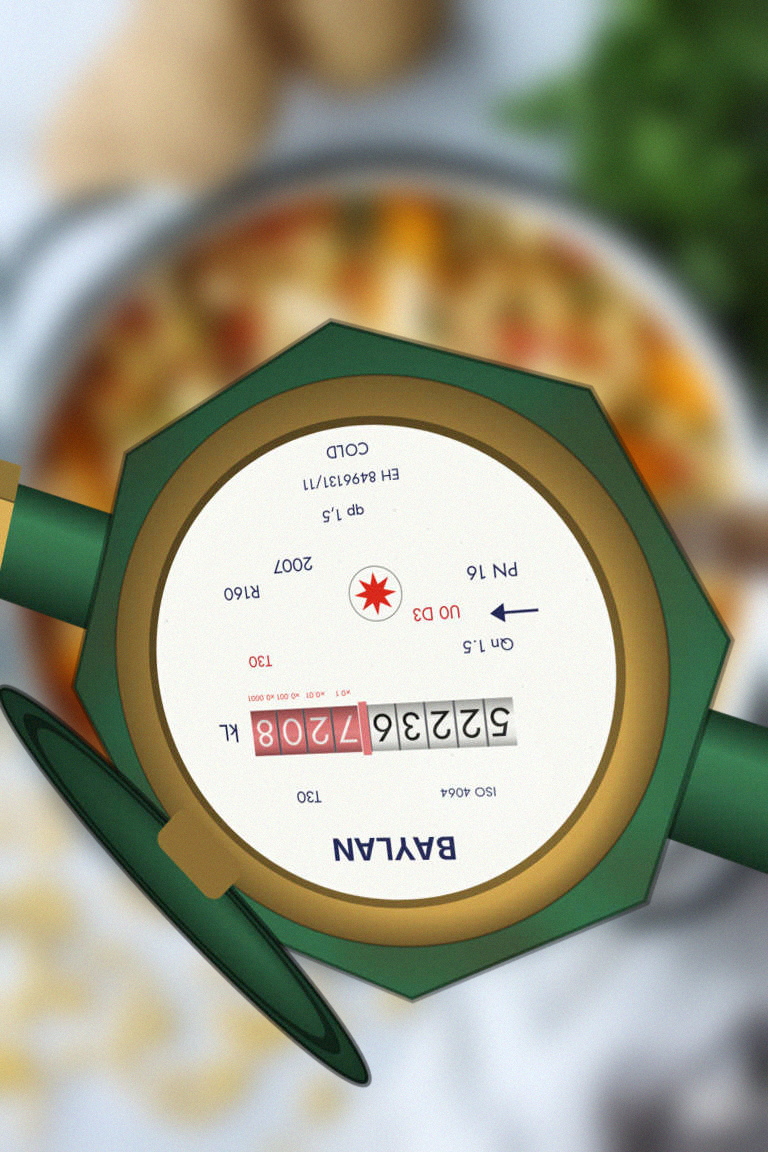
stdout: 52236.7208 kL
